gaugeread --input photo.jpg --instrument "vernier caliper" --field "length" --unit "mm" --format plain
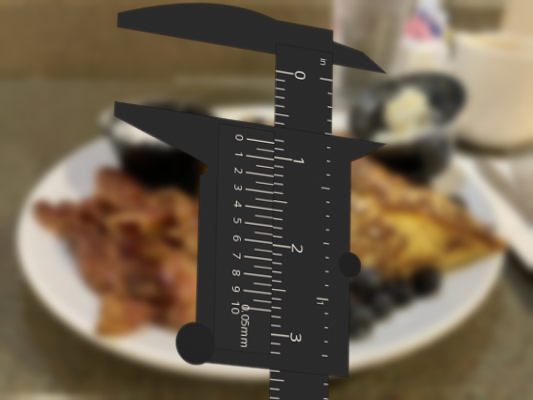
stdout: 8.4 mm
